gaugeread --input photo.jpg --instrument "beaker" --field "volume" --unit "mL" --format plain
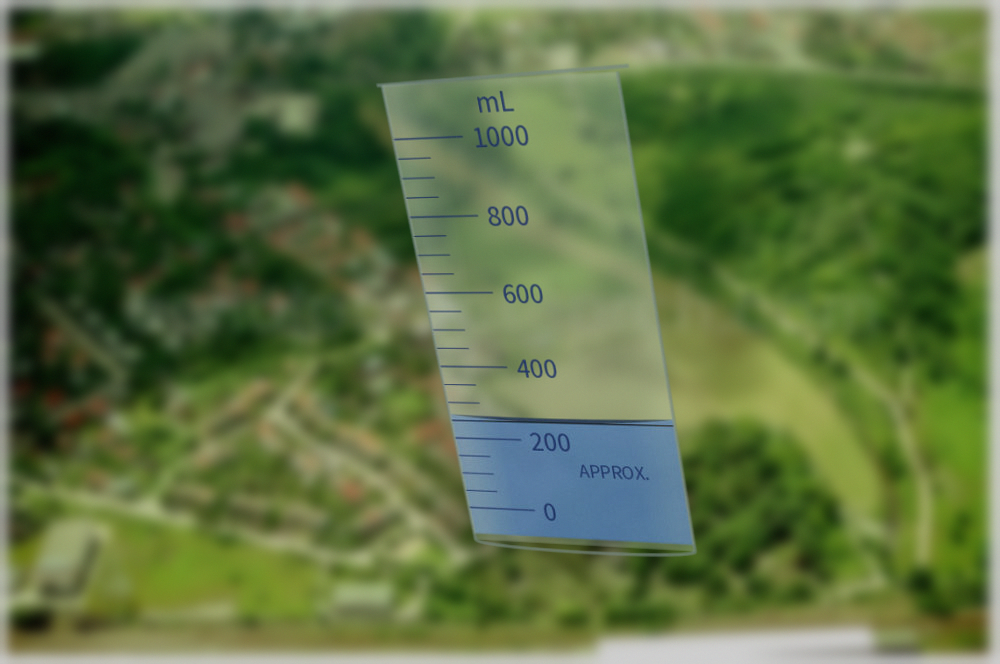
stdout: 250 mL
